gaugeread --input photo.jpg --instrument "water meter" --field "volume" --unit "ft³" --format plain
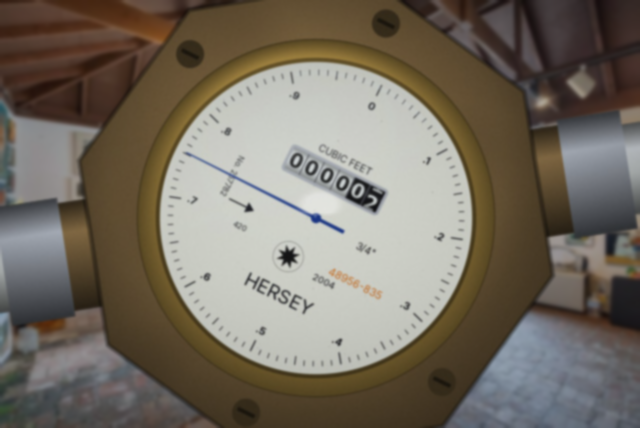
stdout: 1.75 ft³
